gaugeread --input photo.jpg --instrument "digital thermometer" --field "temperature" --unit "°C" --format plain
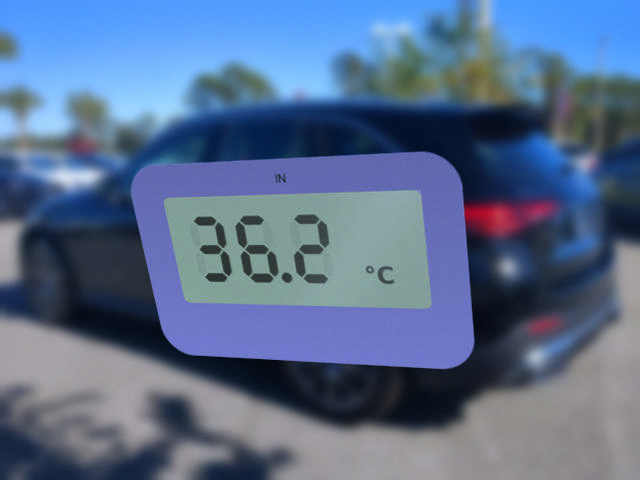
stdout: 36.2 °C
